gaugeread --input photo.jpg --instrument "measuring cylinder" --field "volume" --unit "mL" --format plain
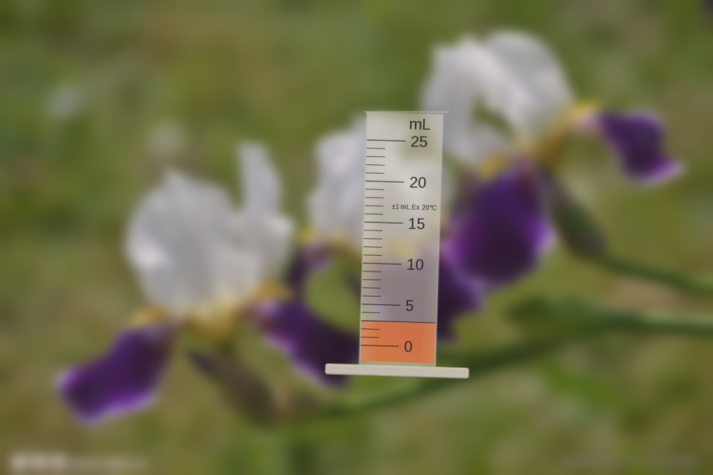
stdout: 3 mL
